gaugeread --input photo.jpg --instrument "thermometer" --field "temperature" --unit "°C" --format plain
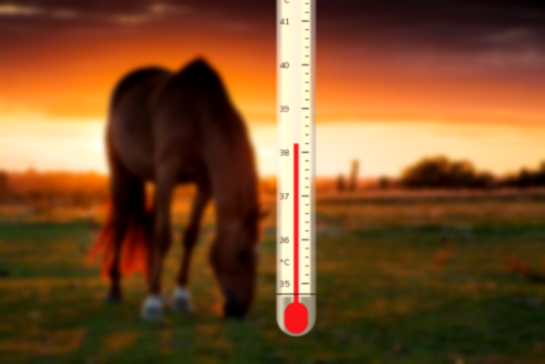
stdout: 38.2 °C
